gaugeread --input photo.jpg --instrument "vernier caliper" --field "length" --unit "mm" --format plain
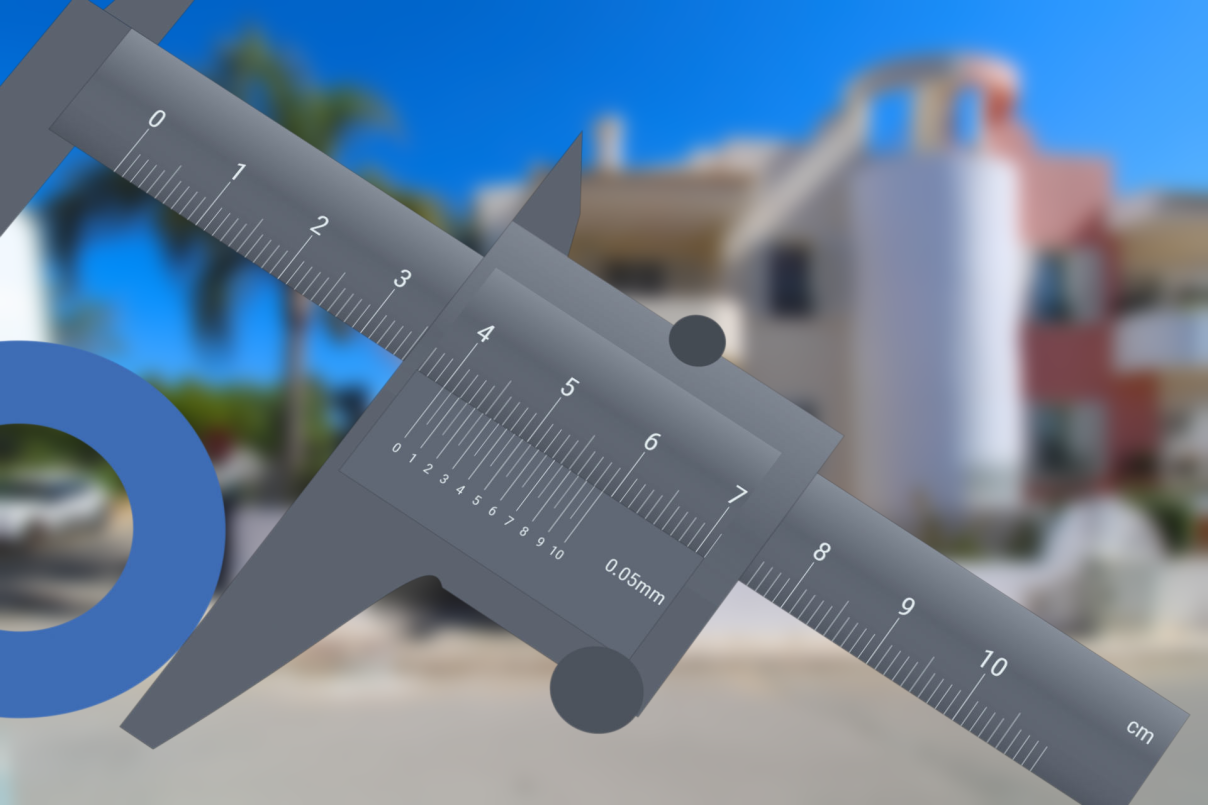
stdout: 40.0 mm
